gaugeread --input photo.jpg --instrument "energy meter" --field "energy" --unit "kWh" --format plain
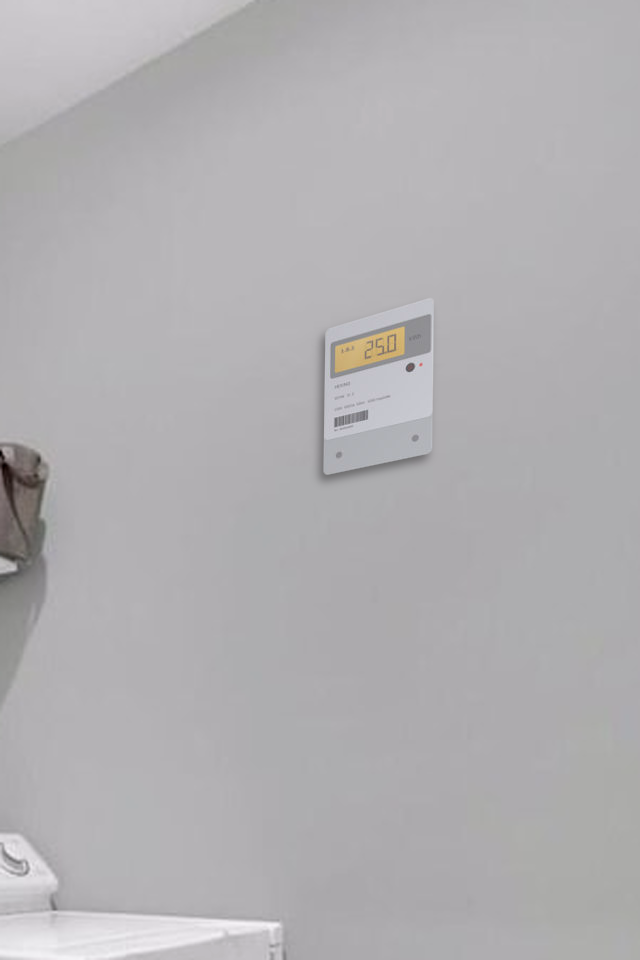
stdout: 25.0 kWh
